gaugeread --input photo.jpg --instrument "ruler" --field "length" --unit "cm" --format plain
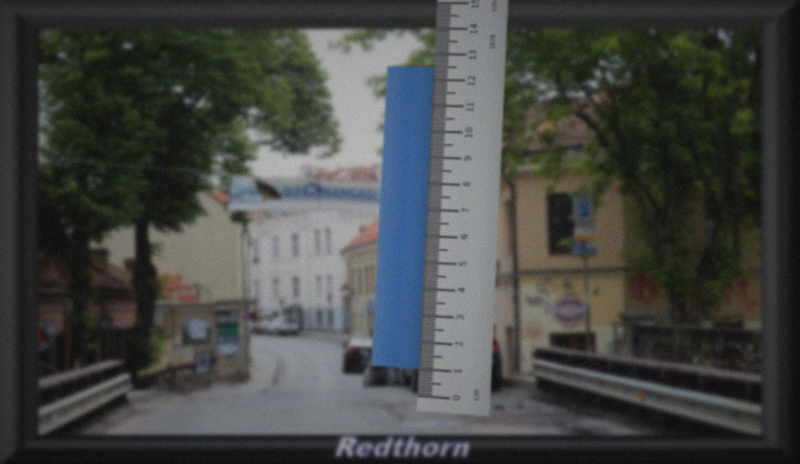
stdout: 11.5 cm
